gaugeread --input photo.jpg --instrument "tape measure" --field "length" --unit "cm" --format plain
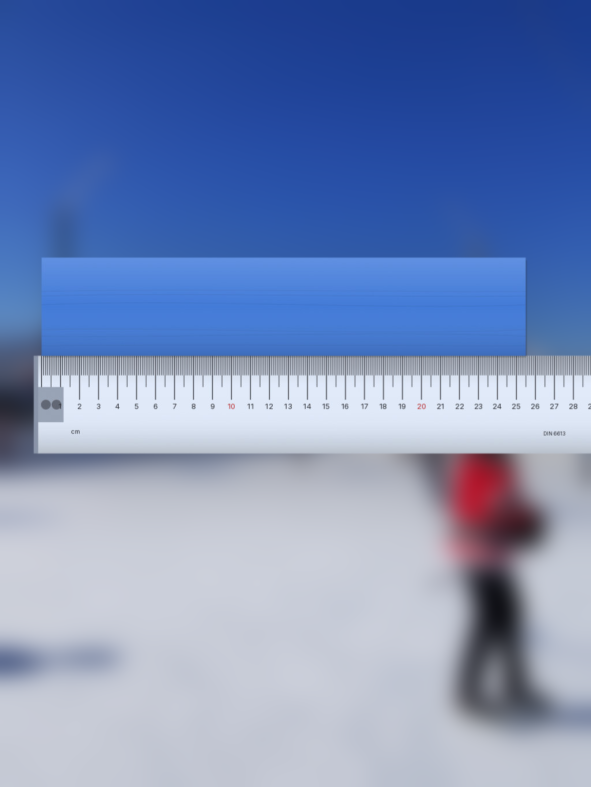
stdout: 25.5 cm
